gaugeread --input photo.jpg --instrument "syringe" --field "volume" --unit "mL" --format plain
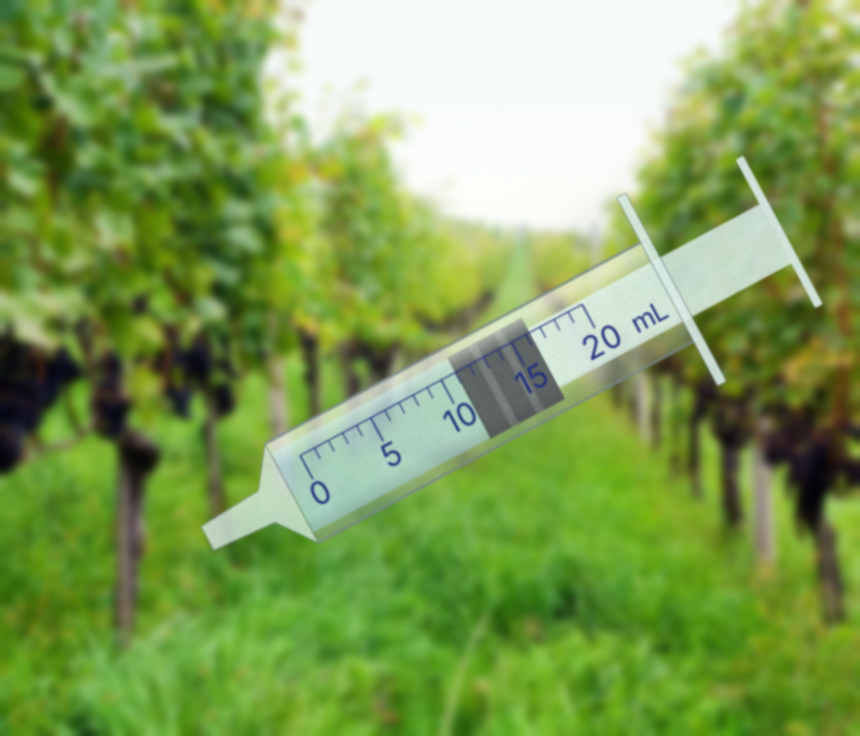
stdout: 11 mL
